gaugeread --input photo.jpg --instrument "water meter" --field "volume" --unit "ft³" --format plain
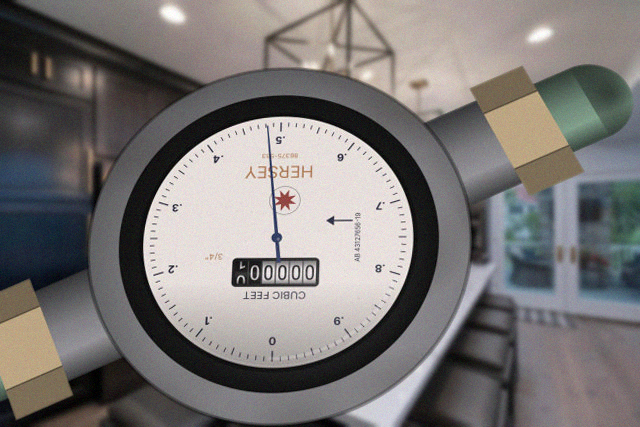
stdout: 0.48 ft³
